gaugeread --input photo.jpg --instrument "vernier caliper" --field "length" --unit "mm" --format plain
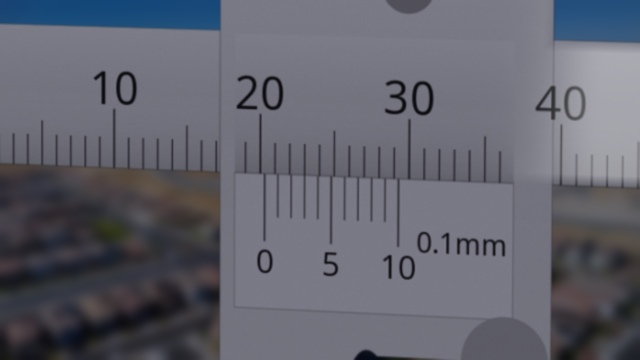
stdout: 20.3 mm
